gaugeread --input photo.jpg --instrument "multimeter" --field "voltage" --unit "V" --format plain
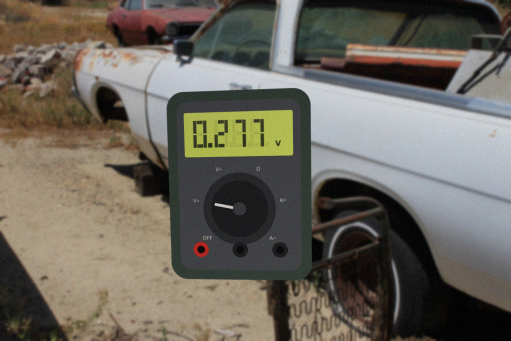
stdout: 0.277 V
